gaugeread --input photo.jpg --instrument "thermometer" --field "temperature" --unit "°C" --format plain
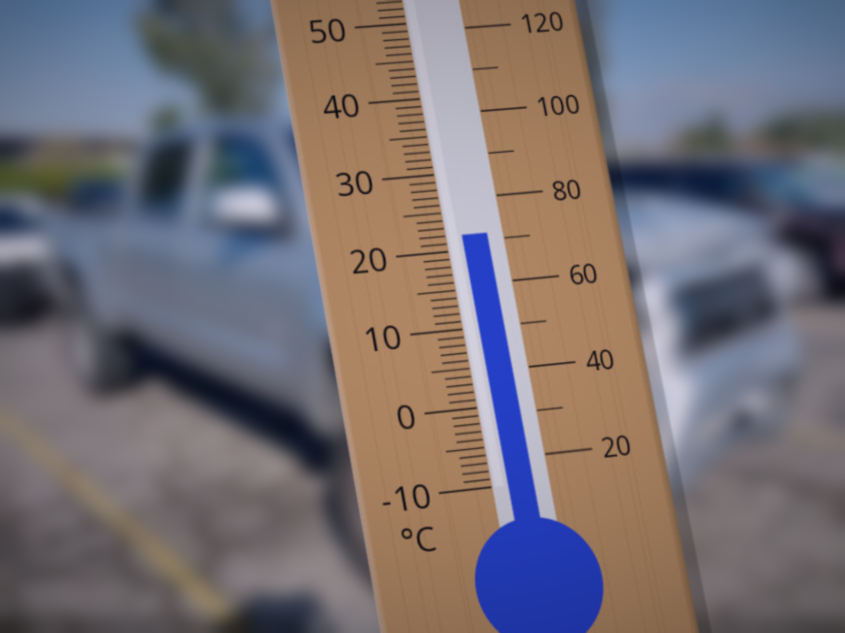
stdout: 22 °C
